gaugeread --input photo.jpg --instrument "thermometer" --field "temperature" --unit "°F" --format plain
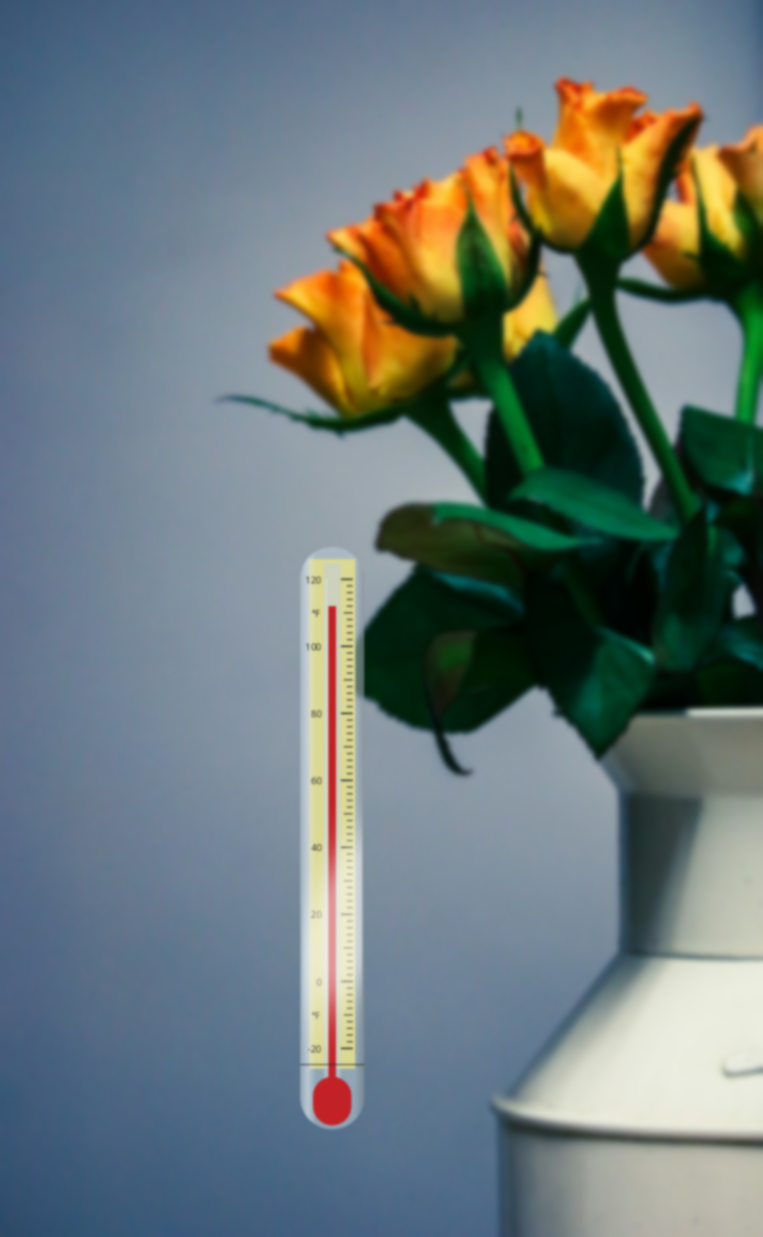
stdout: 112 °F
